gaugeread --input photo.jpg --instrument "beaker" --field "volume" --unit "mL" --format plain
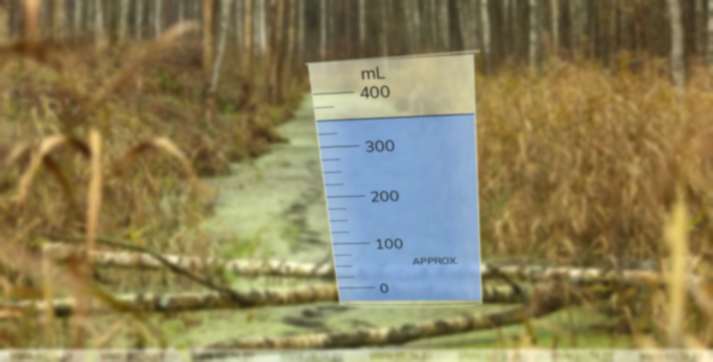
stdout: 350 mL
